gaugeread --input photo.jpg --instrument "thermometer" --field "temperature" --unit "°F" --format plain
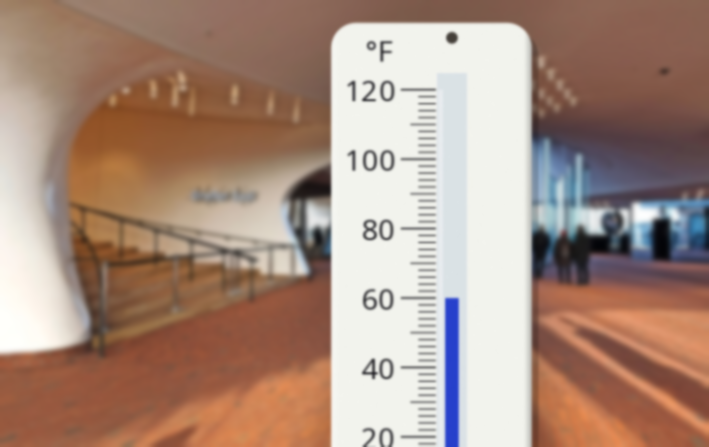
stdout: 60 °F
